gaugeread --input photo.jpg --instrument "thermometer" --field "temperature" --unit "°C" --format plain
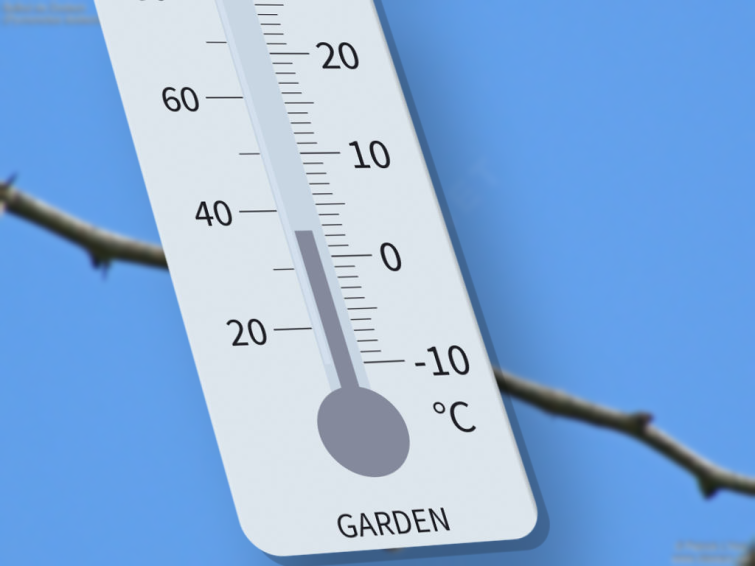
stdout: 2.5 °C
